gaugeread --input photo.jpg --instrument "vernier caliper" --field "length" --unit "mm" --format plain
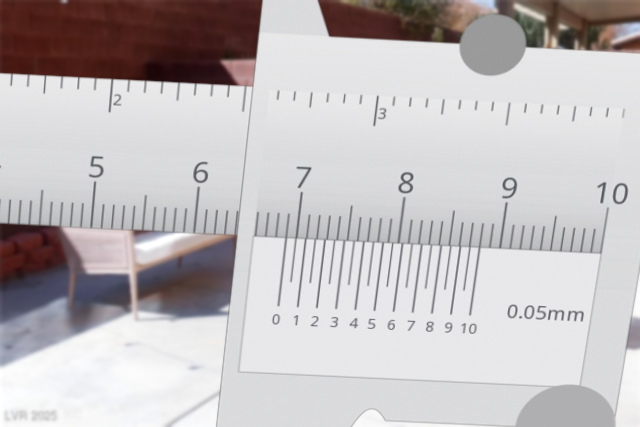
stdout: 69.0 mm
